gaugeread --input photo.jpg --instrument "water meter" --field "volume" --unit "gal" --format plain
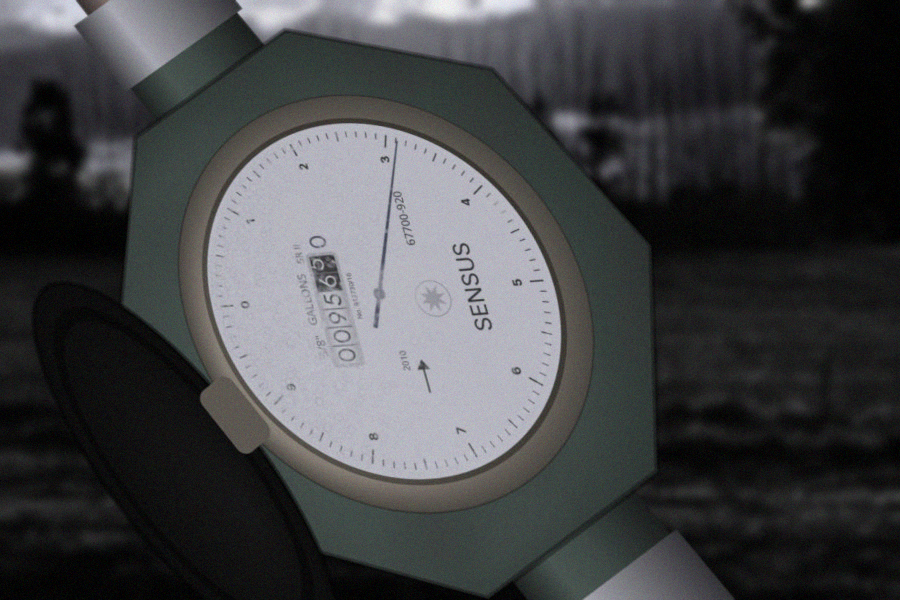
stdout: 95653.1 gal
